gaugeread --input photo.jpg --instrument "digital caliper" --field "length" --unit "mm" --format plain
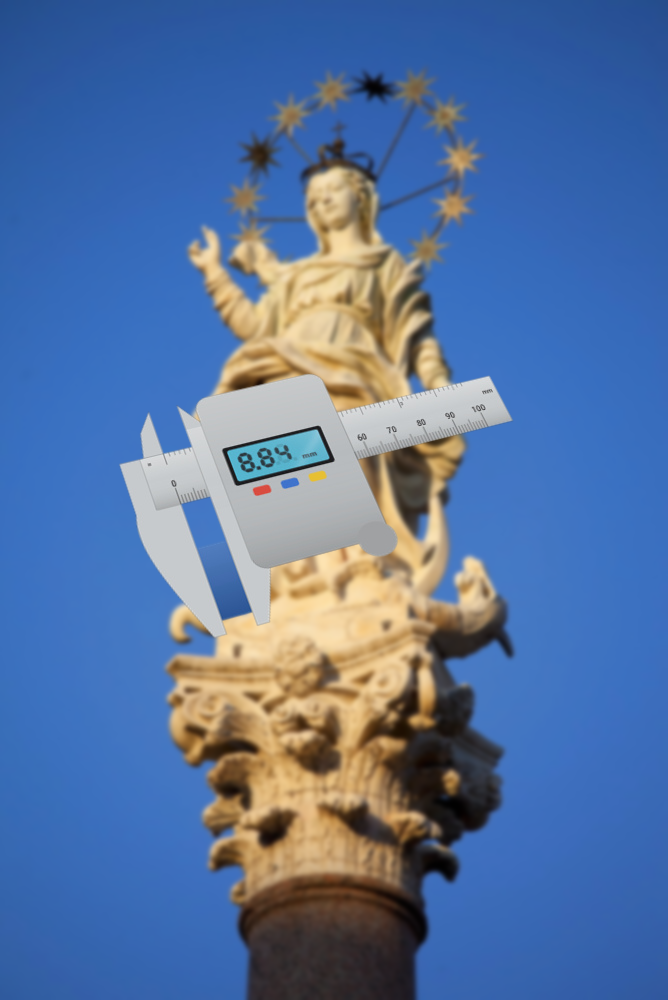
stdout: 8.84 mm
